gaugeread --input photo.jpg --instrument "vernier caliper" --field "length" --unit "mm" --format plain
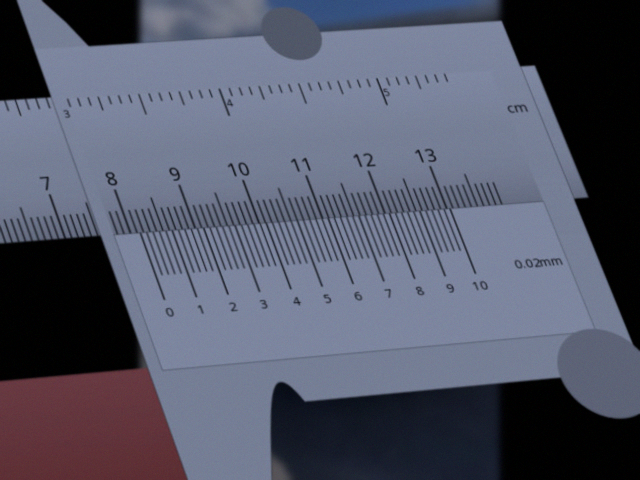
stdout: 81.5 mm
